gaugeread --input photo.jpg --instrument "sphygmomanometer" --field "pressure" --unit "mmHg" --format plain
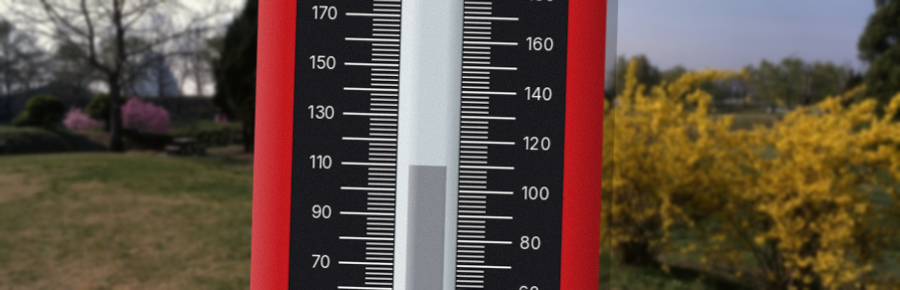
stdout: 110 mmHg
